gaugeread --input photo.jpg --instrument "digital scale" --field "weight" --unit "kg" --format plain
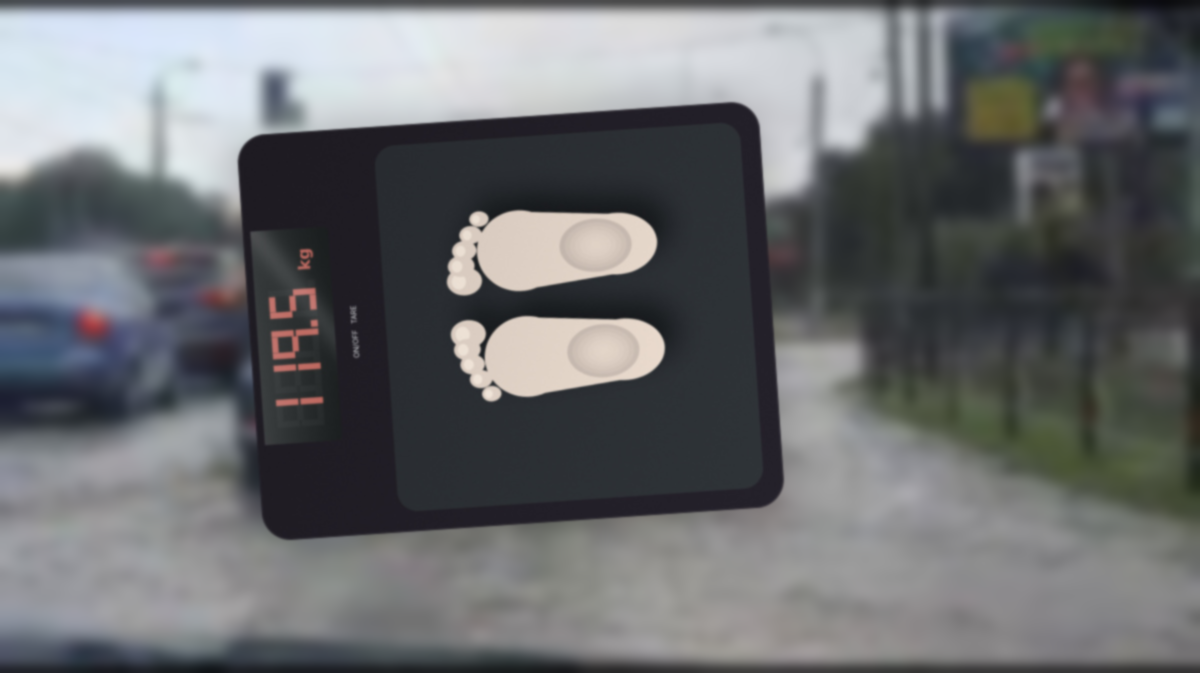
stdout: 119.5 kg
